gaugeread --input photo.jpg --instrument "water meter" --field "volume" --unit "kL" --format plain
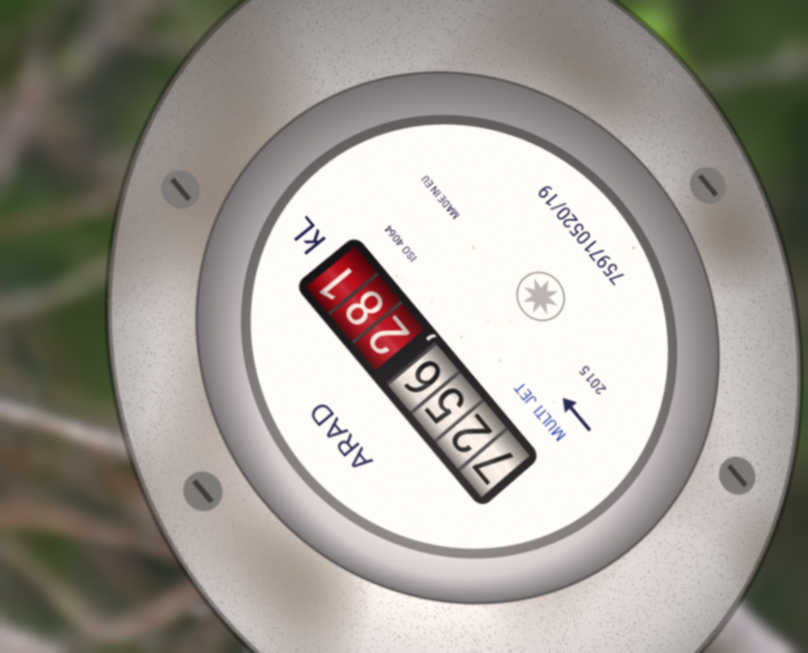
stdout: 7256.281 kL
